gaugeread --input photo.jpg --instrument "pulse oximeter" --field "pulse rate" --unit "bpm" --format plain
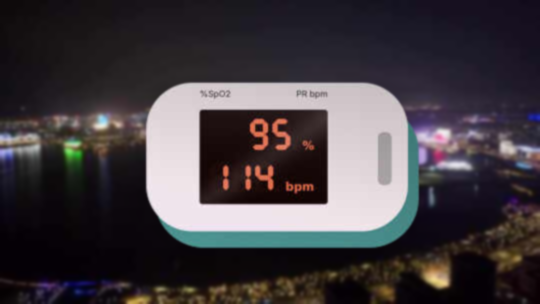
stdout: 114 bpm
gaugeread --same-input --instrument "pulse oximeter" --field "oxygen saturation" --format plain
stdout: 95 %
